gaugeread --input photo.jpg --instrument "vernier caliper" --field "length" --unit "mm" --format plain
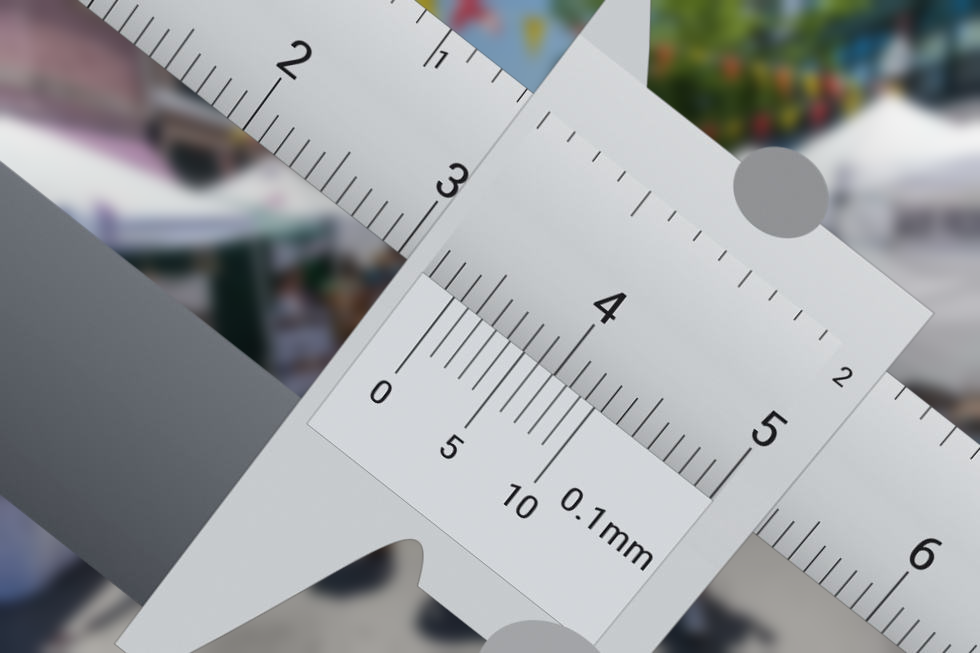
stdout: 33.6 mm
